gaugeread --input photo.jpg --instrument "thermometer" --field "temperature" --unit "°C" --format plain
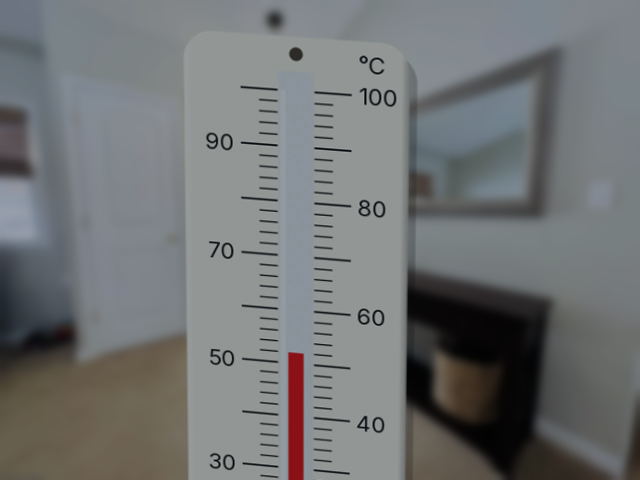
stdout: 52 °C
